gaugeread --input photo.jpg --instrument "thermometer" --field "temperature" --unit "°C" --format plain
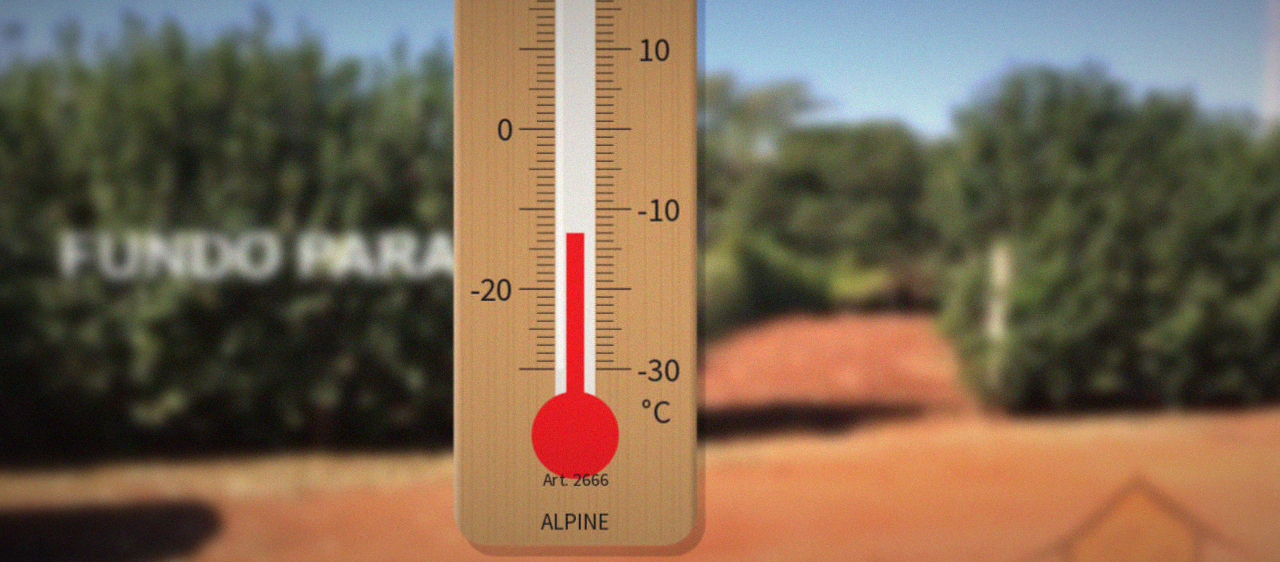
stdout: -13 °C
